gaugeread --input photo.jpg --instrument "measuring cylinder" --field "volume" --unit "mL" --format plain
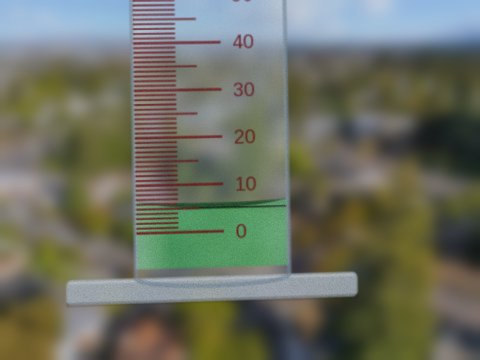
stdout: 5 mL
